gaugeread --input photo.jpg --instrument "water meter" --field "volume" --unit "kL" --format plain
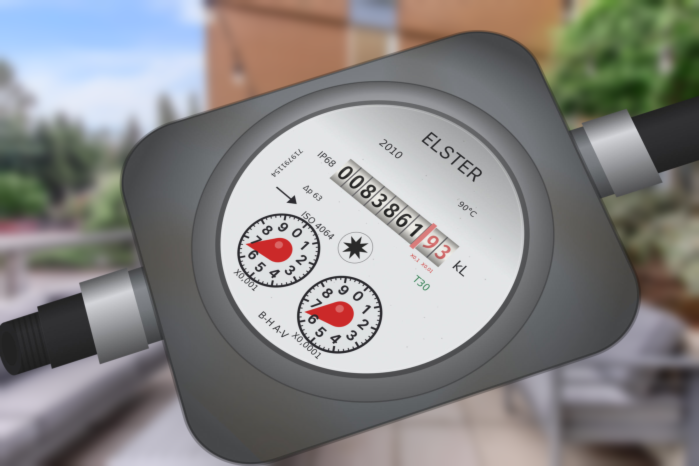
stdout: 83861.9366 kL
